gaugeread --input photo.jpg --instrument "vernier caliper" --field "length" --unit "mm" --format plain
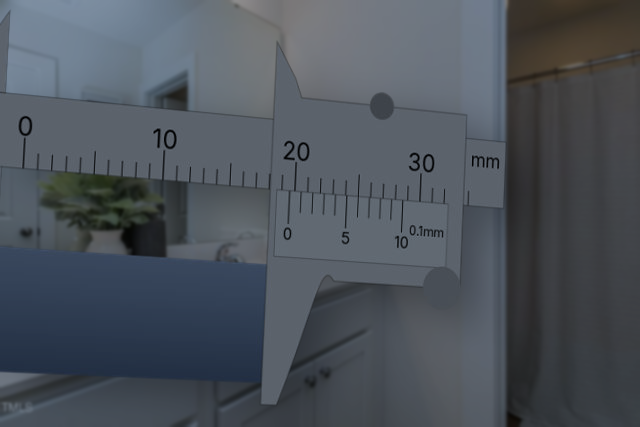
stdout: 19.6 mm
